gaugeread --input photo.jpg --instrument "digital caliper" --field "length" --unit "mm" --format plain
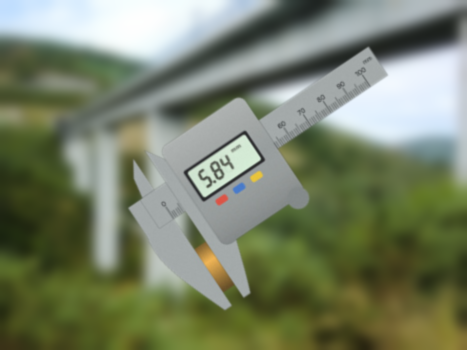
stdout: 5.84 mm
